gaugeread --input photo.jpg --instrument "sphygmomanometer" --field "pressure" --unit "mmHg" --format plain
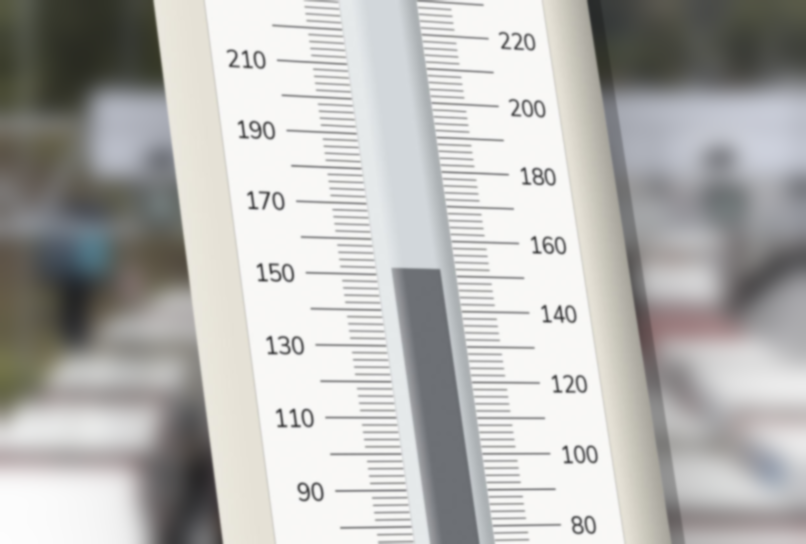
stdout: 152 mmHg
